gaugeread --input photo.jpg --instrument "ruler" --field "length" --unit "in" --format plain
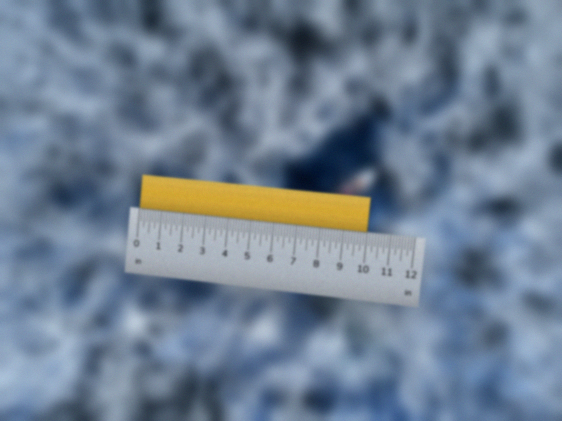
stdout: 10 in
